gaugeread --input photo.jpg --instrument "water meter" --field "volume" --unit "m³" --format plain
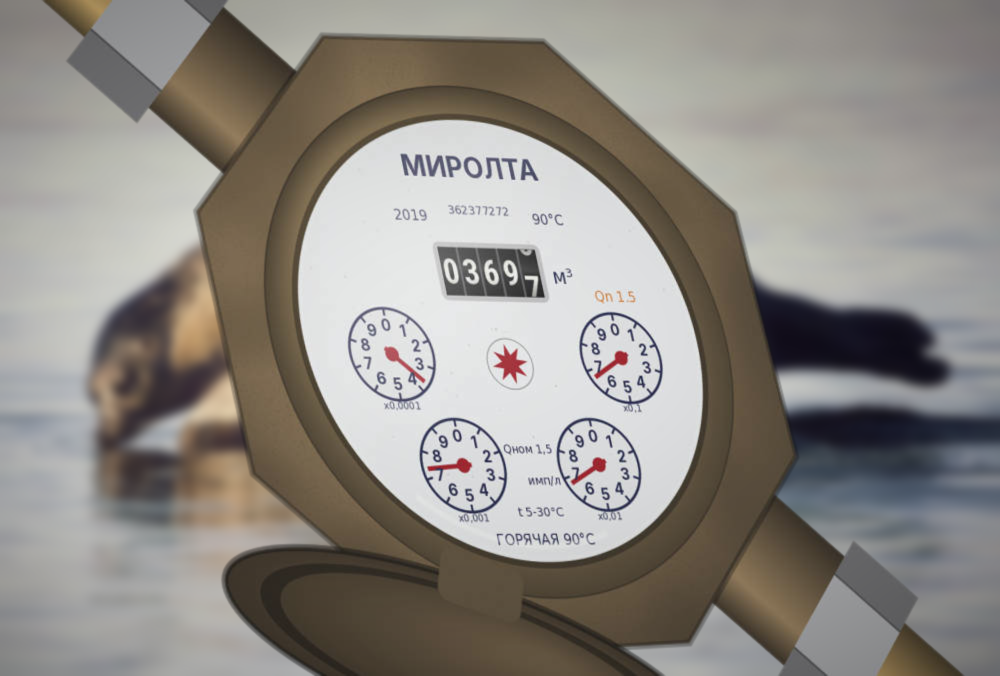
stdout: 3696.6673 m³
